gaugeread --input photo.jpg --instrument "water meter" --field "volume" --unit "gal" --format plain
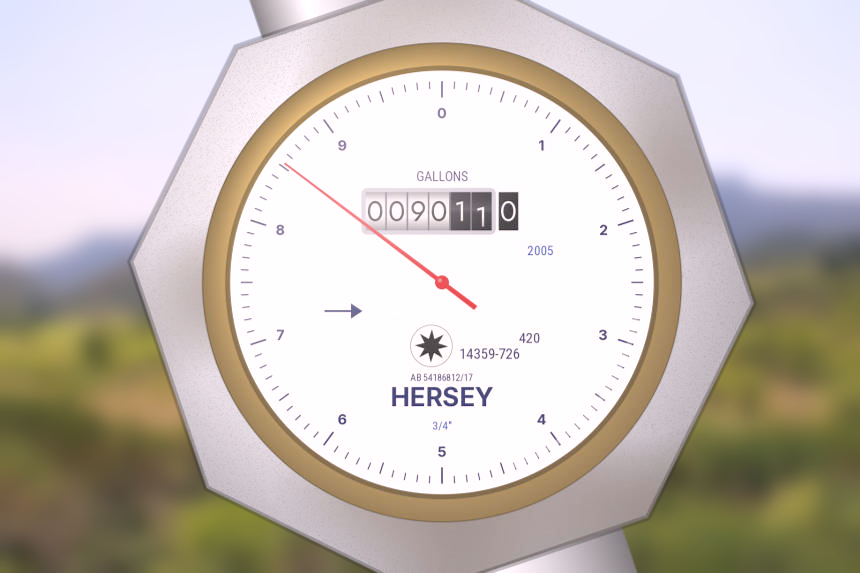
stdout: 90108.5 gal
